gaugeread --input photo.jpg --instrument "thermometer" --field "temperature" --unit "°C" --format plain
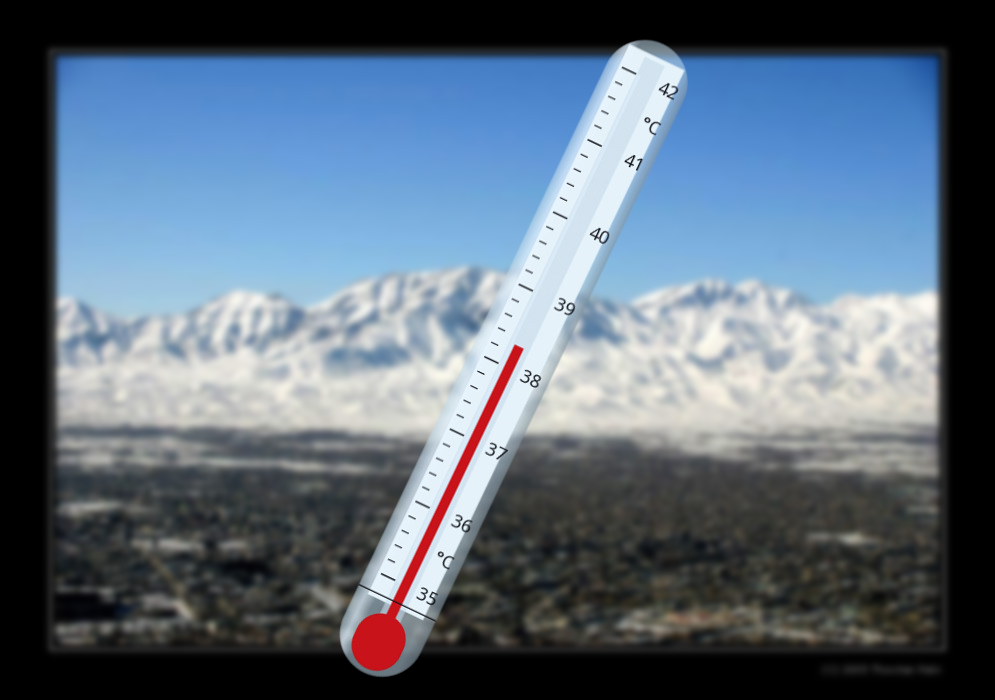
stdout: 38.3 °C
